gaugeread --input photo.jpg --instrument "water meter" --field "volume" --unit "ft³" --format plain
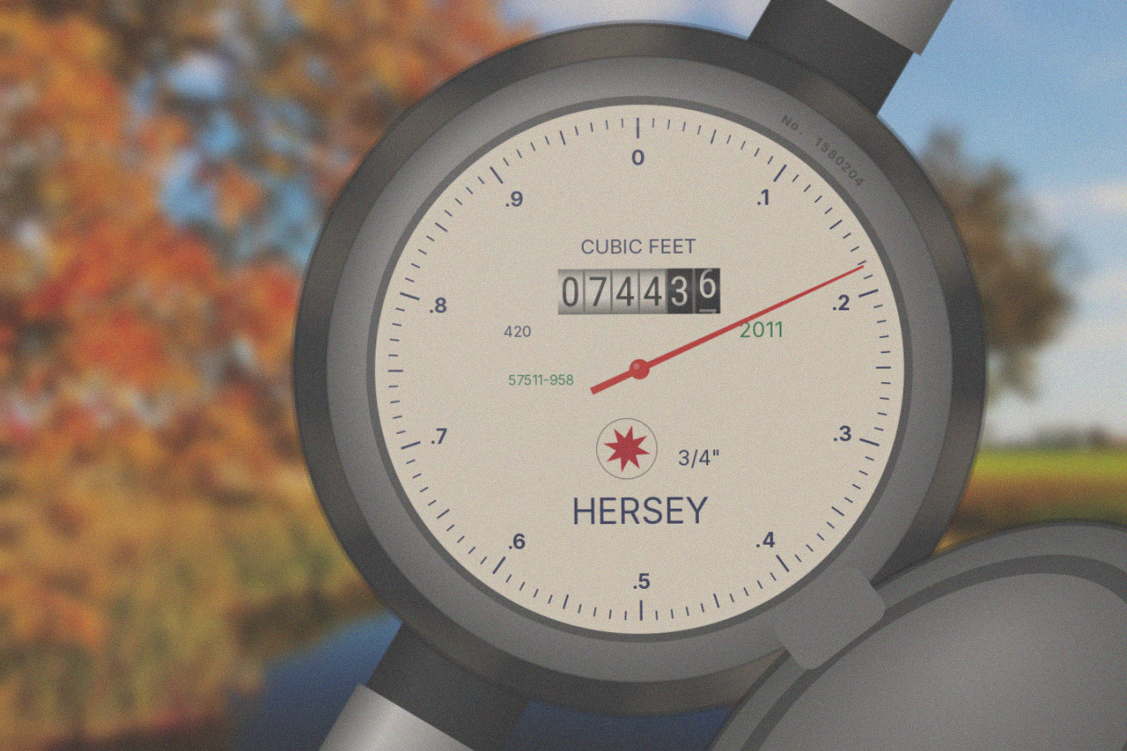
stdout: 74436.18 ft³
